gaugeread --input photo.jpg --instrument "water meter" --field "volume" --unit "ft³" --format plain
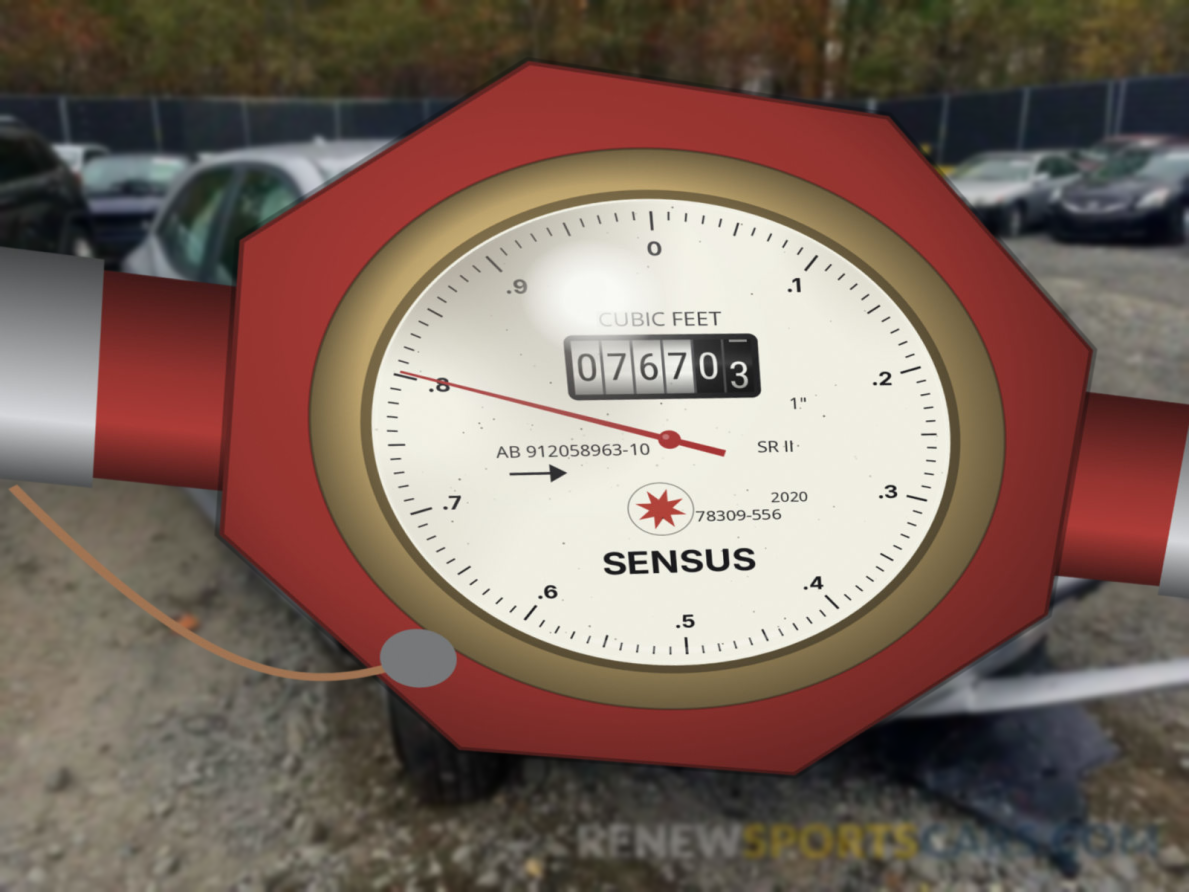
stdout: 76702.80 ft³
